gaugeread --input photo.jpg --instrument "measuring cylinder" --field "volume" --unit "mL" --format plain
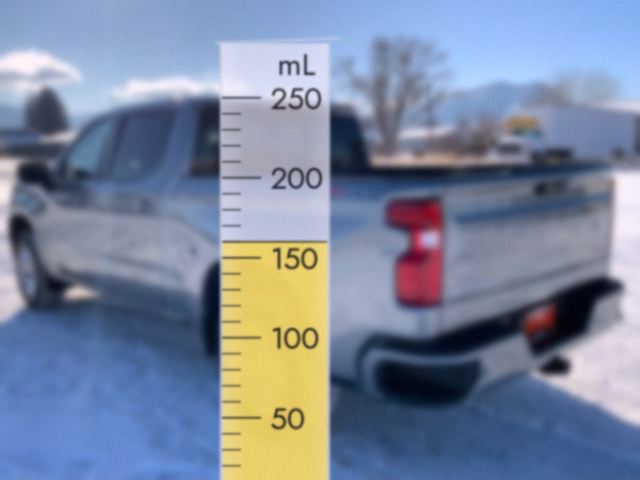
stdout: 160 mL
